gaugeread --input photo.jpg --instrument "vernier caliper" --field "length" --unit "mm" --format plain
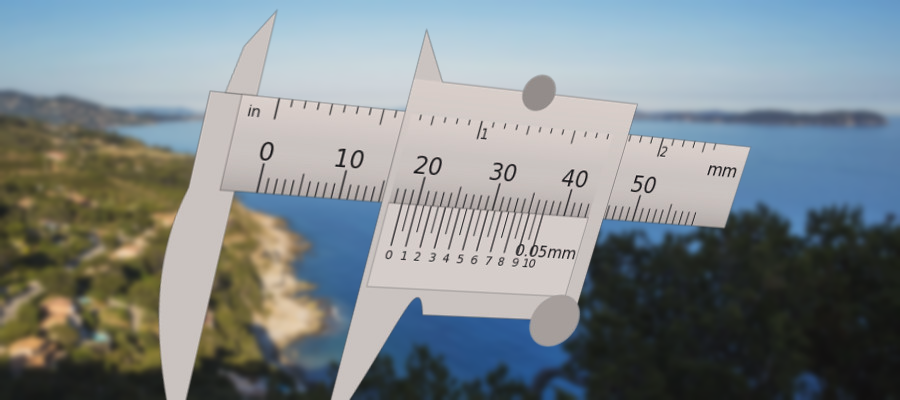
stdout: 18.0 mm
